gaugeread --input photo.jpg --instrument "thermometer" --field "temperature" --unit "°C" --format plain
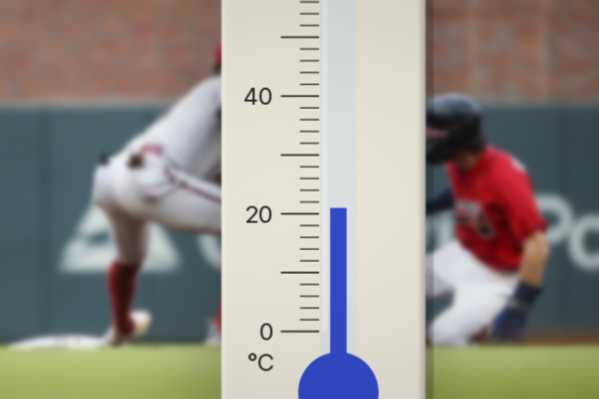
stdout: 21 °C
